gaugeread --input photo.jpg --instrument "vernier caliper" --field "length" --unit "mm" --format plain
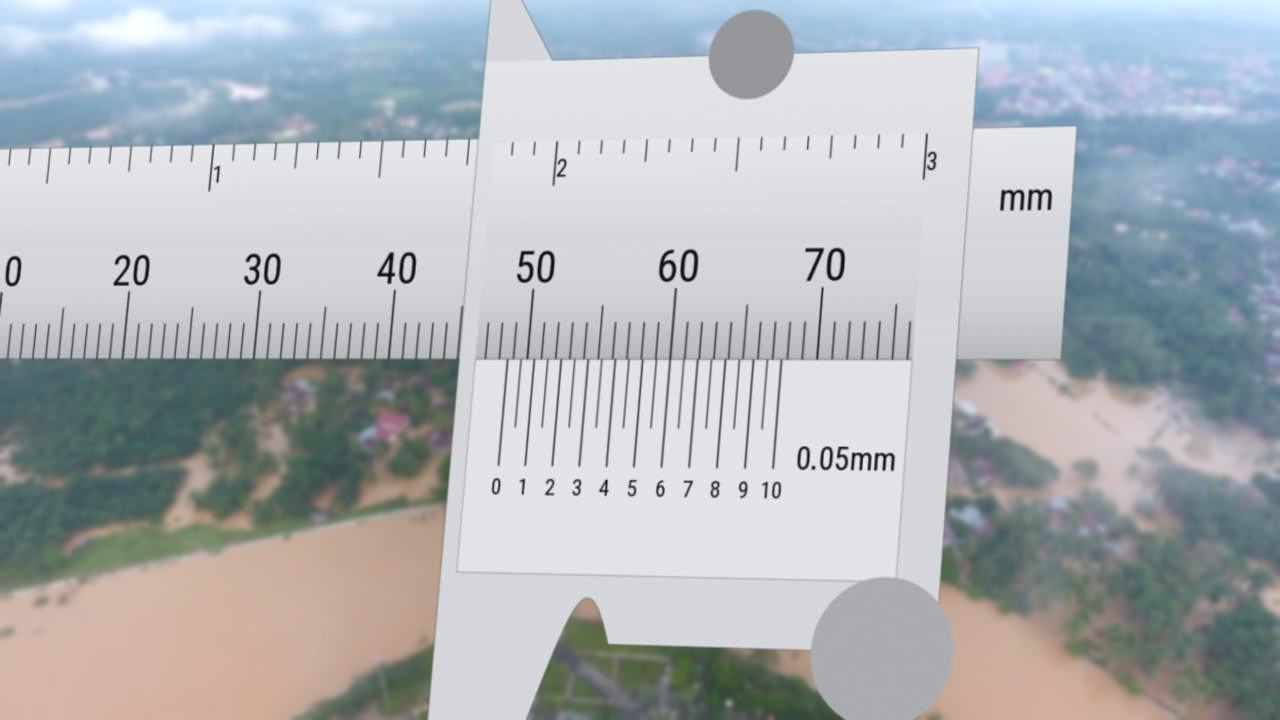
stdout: 48.6 mm
